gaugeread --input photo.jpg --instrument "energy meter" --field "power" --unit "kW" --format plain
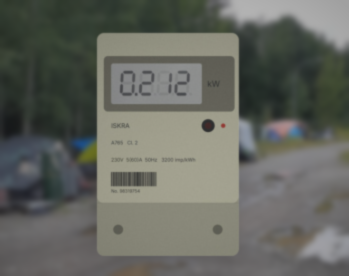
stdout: 0.212 kW
